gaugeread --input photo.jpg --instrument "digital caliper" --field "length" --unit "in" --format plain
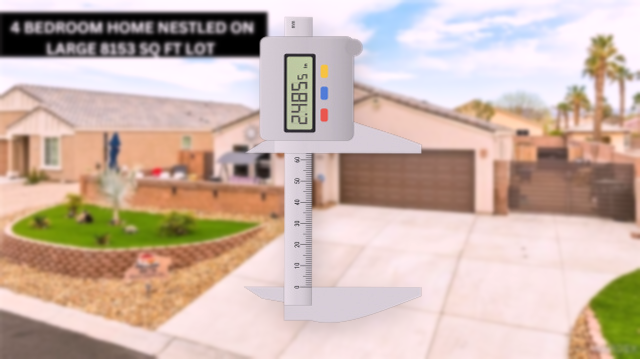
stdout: 2.4855 in
